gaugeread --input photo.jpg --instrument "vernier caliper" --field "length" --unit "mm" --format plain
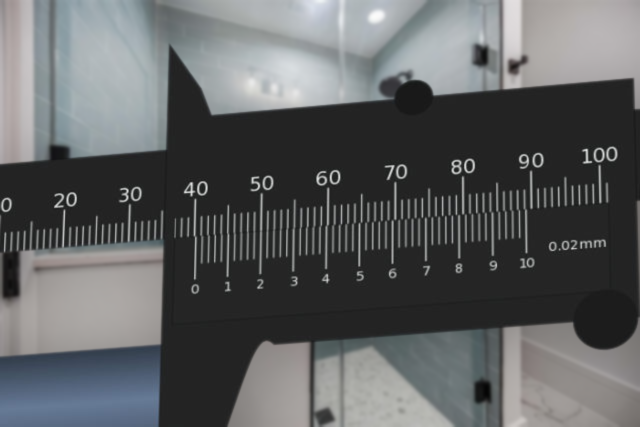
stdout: 40.2 mm
